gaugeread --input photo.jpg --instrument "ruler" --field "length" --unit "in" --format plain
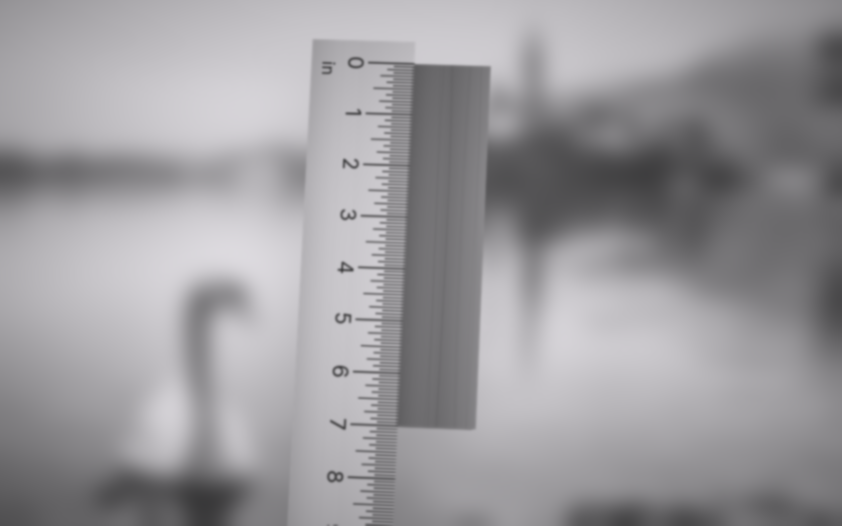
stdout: 7 in
